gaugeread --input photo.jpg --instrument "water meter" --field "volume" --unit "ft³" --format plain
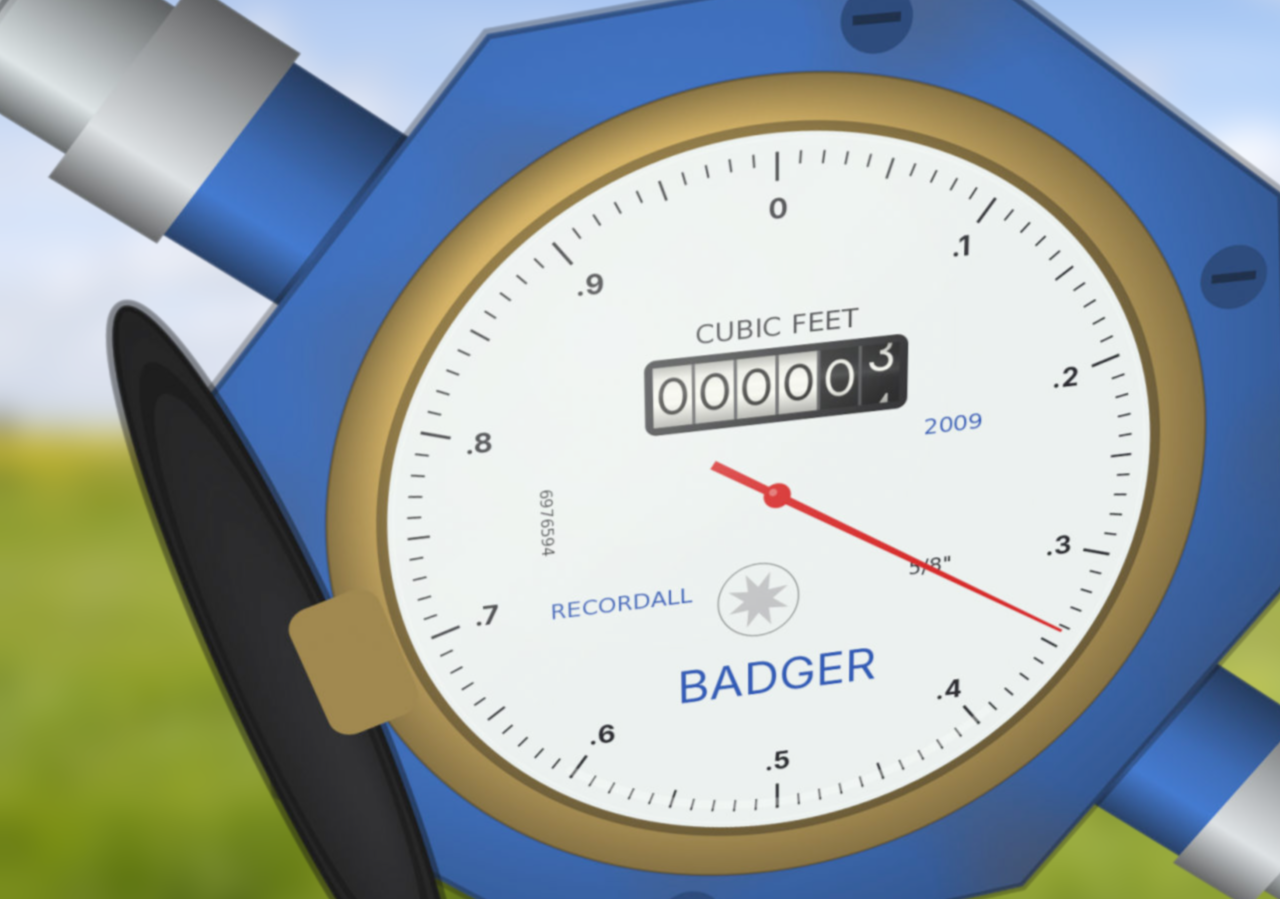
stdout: 3.34 ft³
